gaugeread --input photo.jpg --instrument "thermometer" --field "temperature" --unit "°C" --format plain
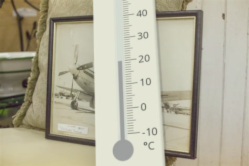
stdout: 20 °C
